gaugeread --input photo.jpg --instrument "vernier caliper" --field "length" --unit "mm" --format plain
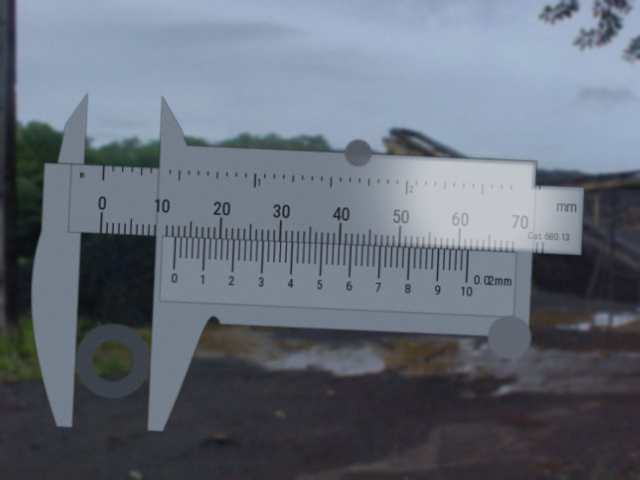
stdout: 12.5 mm
